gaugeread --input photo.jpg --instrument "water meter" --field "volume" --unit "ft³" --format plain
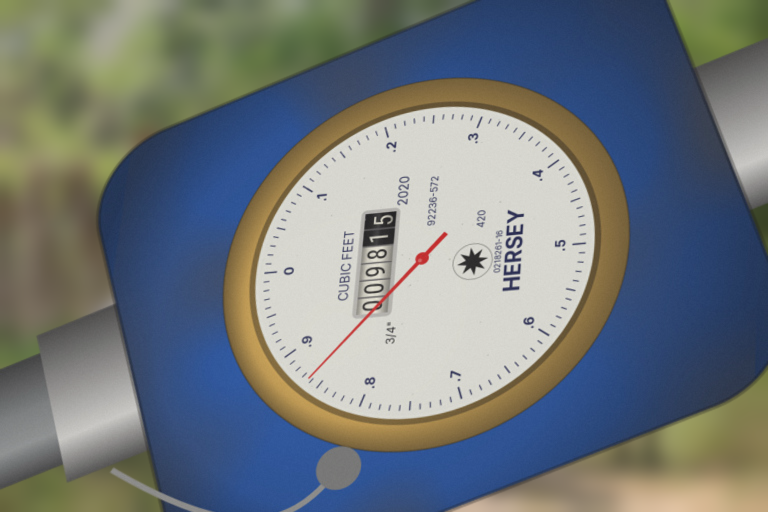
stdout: 9814.86 ft³
